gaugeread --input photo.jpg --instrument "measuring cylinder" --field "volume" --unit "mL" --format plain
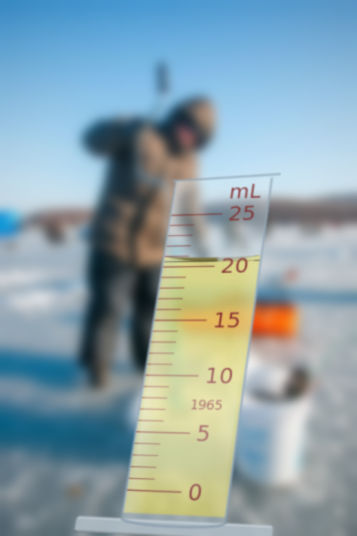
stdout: 20.5 mL
